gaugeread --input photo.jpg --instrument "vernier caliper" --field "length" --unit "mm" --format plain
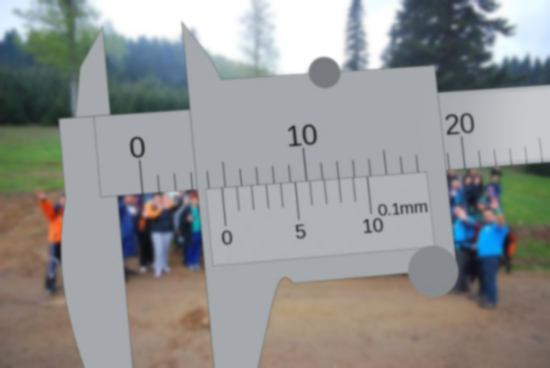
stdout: 4.8 mm
